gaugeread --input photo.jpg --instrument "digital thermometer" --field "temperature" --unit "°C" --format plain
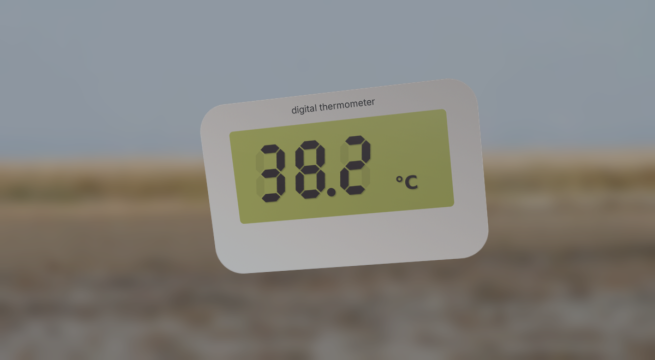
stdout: 38.2 °C
